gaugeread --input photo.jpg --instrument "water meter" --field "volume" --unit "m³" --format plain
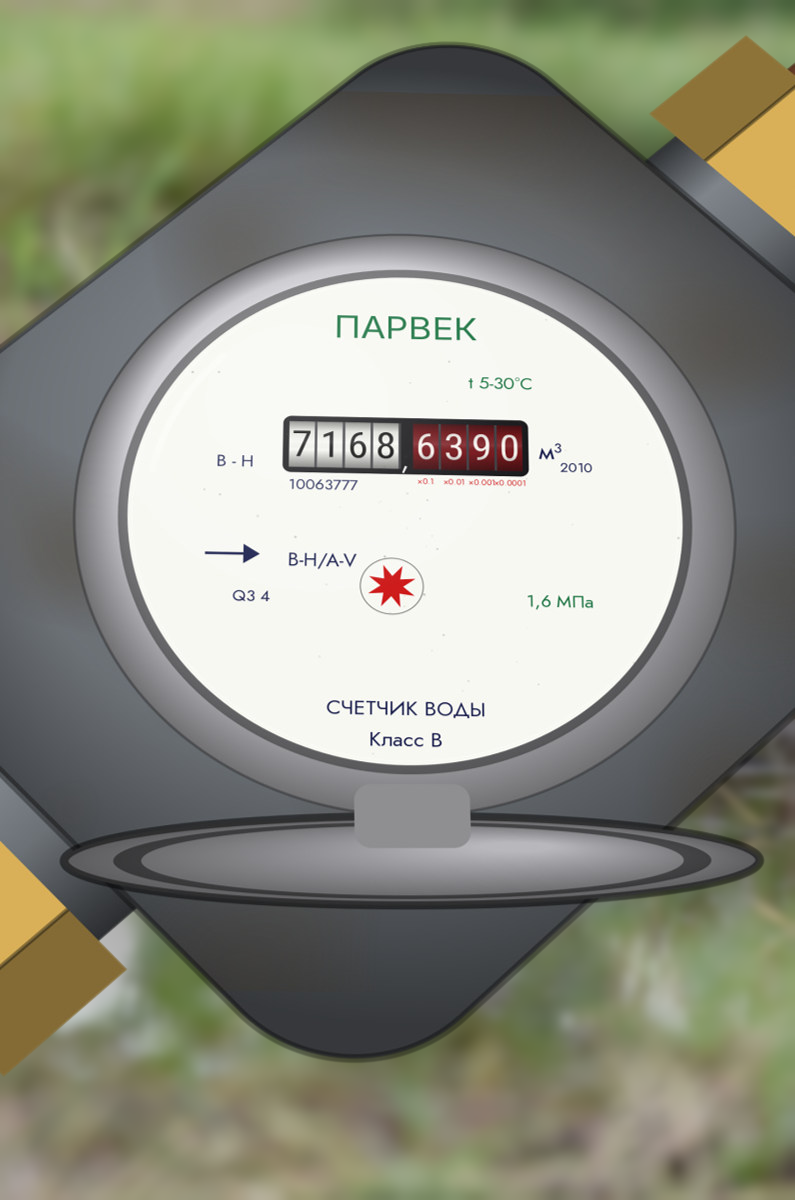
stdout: 7168.6390 m³
